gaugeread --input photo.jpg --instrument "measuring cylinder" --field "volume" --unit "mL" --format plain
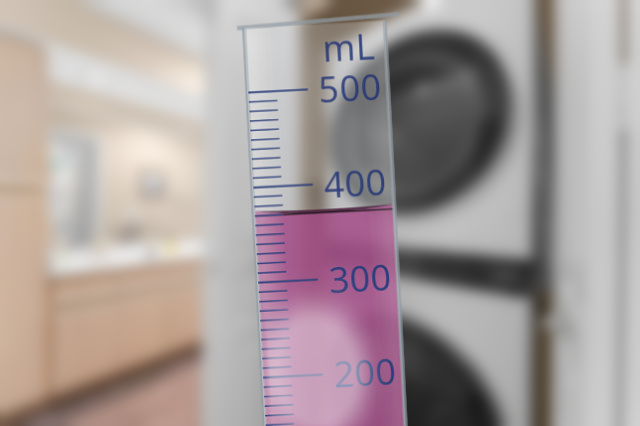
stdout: 370 mL
